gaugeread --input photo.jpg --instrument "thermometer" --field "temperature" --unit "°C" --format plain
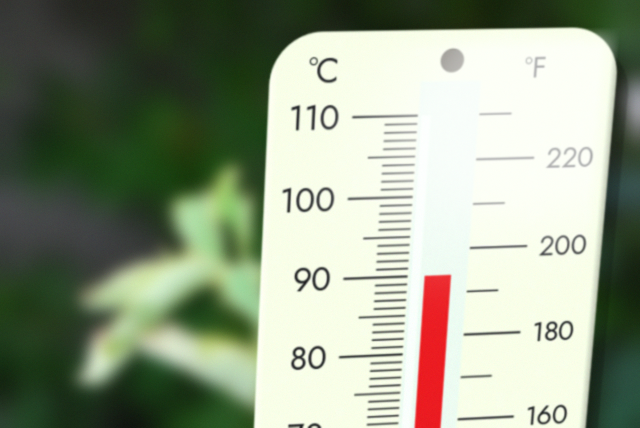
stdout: 90 °C
